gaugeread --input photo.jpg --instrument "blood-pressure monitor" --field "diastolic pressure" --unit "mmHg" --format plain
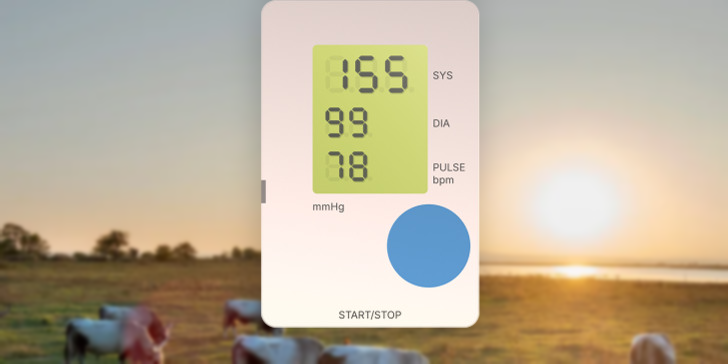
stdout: 99 mmHg
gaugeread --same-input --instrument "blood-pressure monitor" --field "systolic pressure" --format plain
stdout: 155 mmHg
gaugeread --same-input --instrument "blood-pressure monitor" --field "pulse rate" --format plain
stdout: 78 bpm
